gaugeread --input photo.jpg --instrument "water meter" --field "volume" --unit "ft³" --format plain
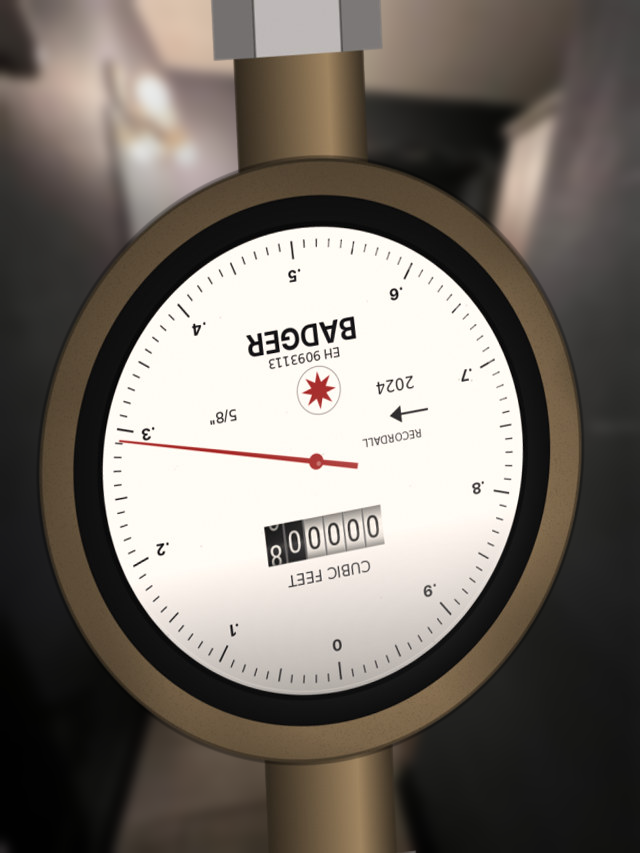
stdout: 8.29 ft³
